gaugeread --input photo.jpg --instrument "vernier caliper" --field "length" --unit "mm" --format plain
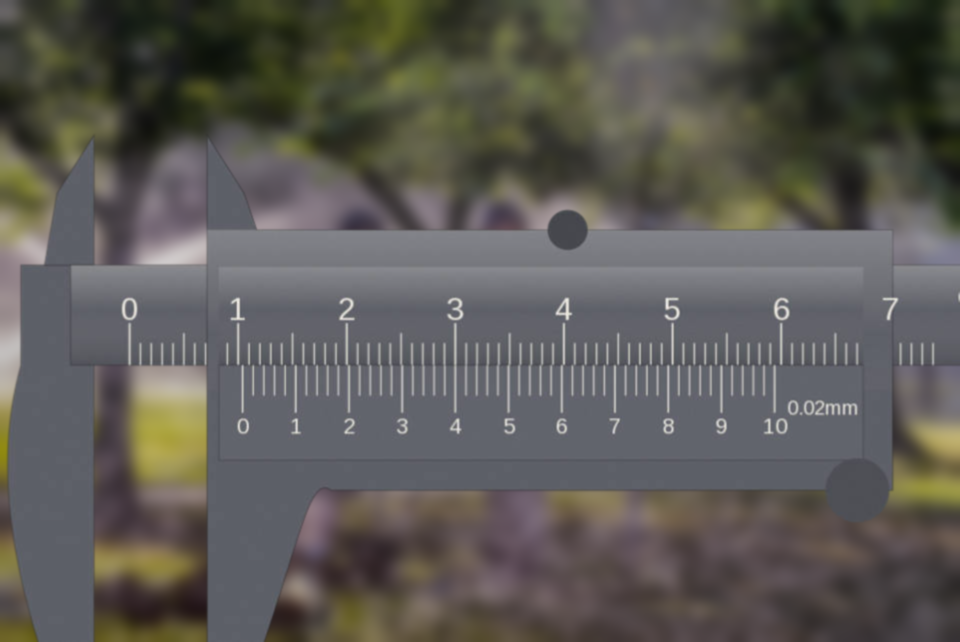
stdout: 10.4 mm
